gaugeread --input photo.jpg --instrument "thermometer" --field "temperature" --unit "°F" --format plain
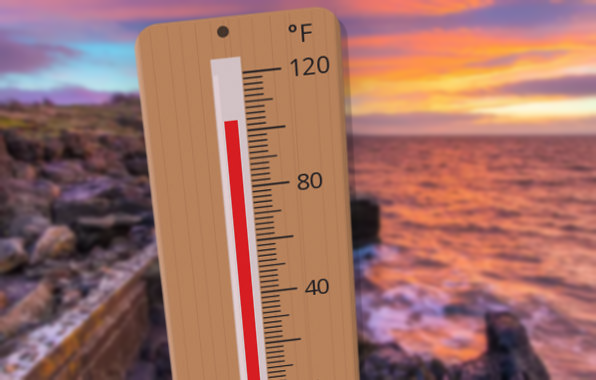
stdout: 104 °F
